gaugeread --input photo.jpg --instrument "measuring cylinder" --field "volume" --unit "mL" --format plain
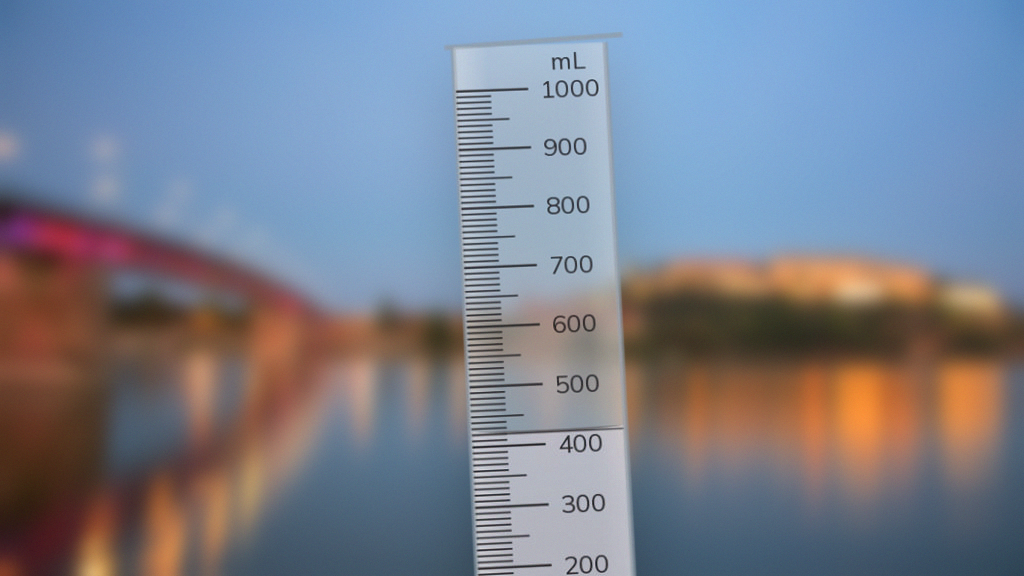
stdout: 420 mL
